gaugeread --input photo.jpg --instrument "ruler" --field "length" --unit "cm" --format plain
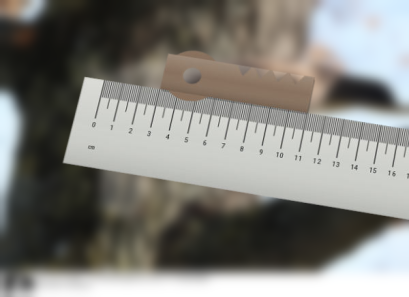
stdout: 8 cm
